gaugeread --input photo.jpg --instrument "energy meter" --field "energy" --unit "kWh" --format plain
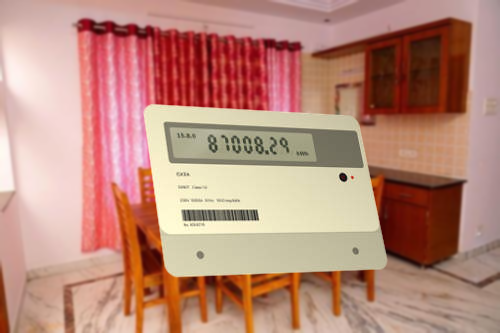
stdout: 87008.29 kWh
